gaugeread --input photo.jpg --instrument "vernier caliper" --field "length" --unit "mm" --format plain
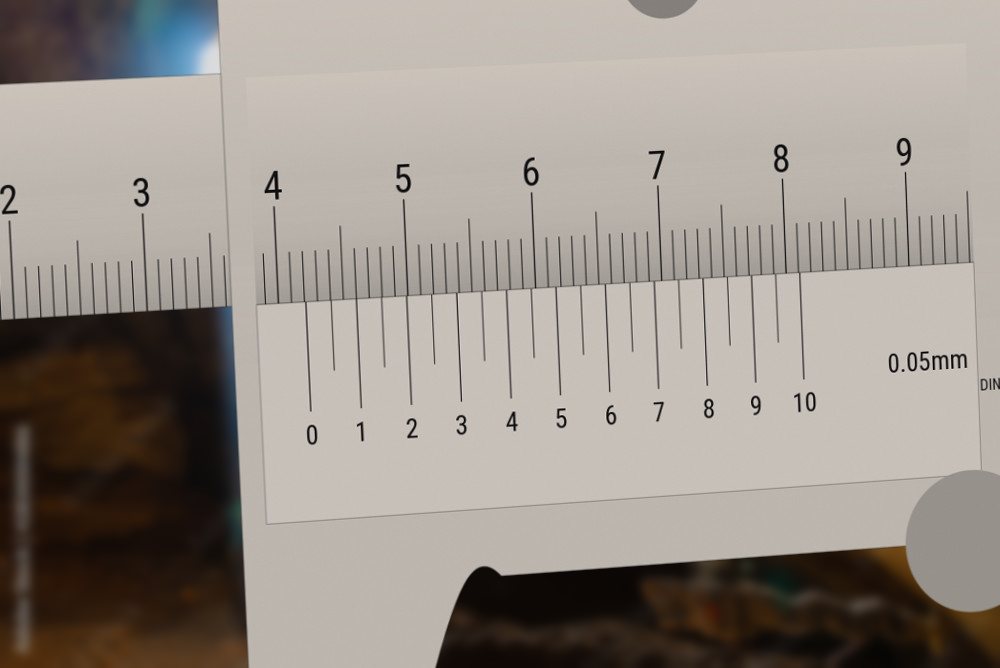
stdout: 42.1 mm
